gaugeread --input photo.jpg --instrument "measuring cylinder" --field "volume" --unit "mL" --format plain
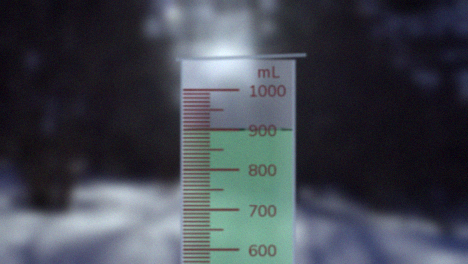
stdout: 900 mL
